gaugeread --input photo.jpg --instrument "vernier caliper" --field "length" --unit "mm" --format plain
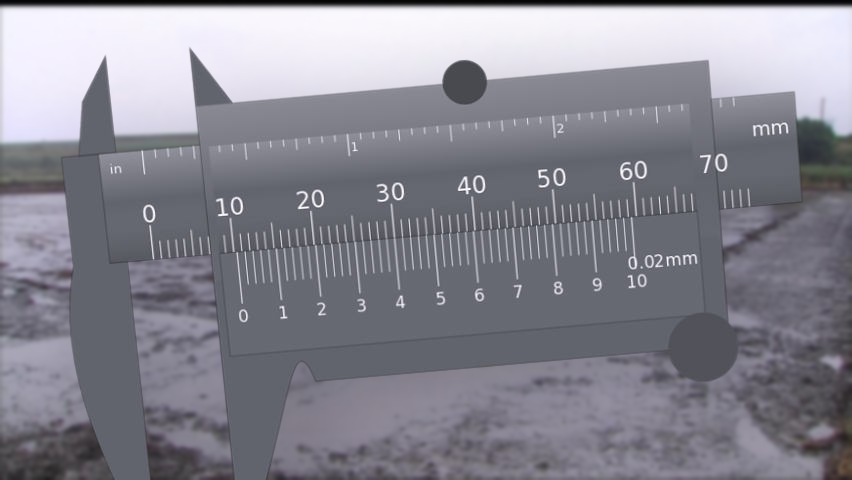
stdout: 10.4 mm
